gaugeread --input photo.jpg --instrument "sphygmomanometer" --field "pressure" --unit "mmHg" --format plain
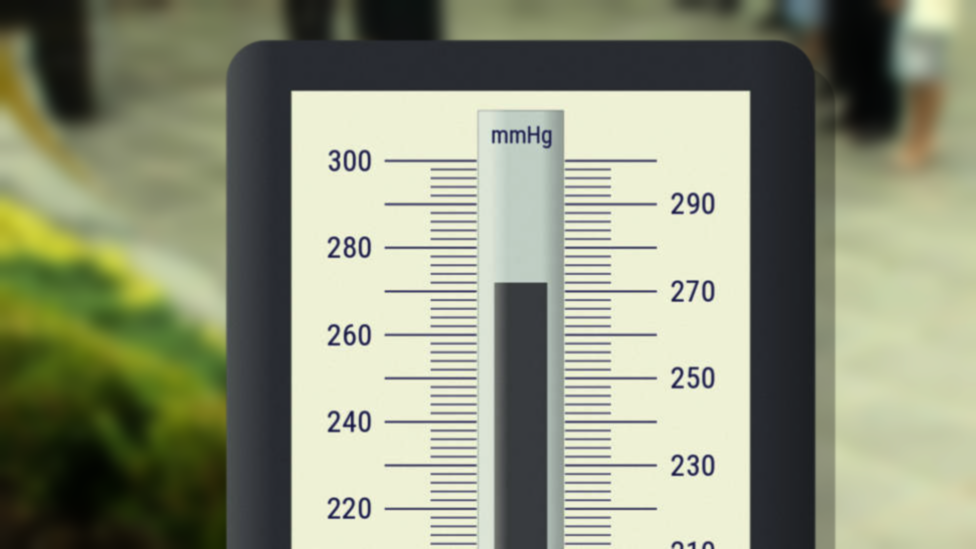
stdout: 272 mmHg
